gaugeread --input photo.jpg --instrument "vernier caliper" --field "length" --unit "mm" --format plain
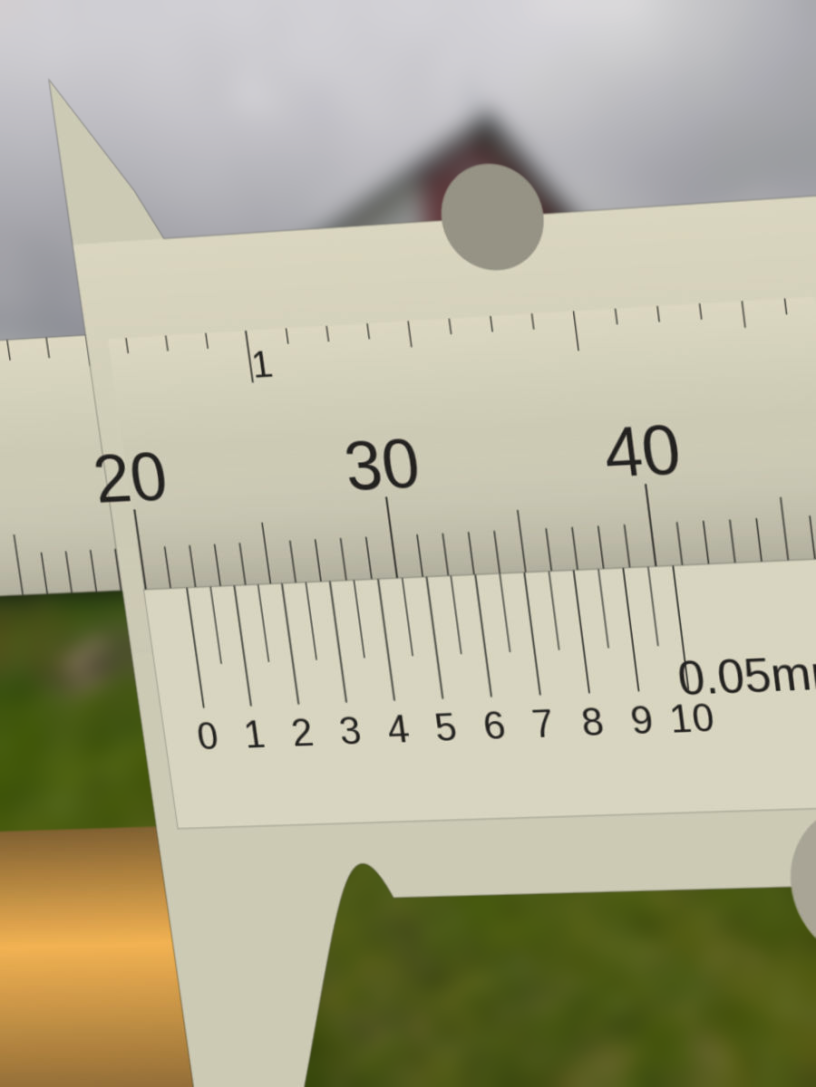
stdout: 21.65 mm
